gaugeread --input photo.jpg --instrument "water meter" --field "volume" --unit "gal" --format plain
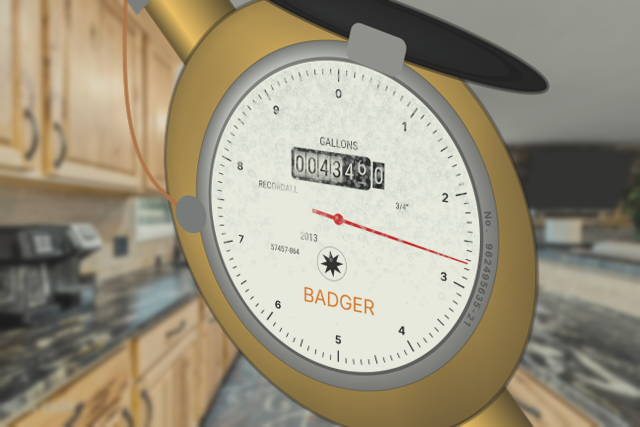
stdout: 43462.7 gal
